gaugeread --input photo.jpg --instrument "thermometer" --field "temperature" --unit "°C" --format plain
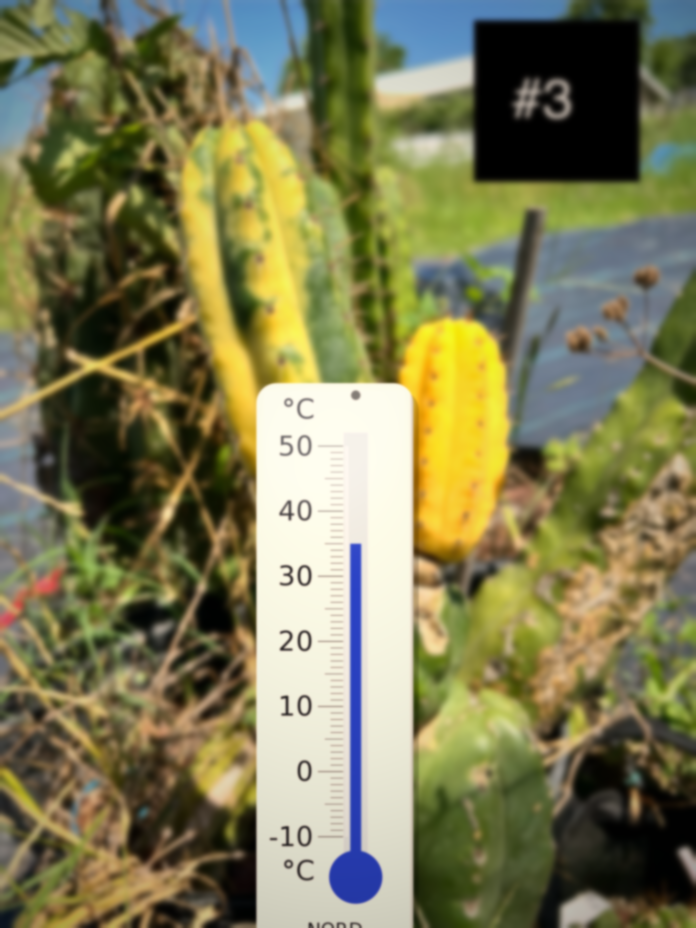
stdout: 35 °C
